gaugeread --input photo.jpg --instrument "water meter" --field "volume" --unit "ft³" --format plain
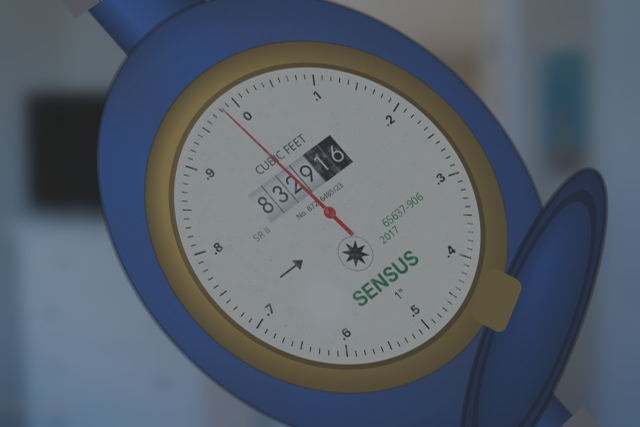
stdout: 832915.98 ft³
